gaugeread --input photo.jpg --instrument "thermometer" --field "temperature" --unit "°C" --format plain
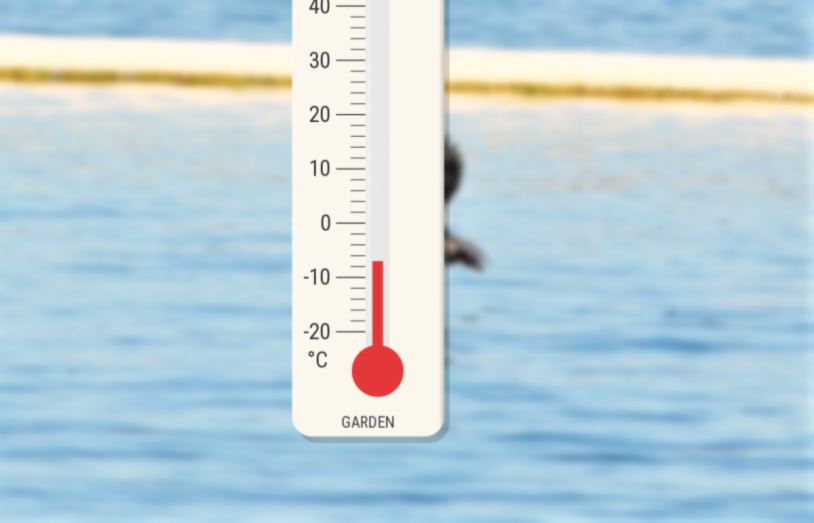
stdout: -7 °C
